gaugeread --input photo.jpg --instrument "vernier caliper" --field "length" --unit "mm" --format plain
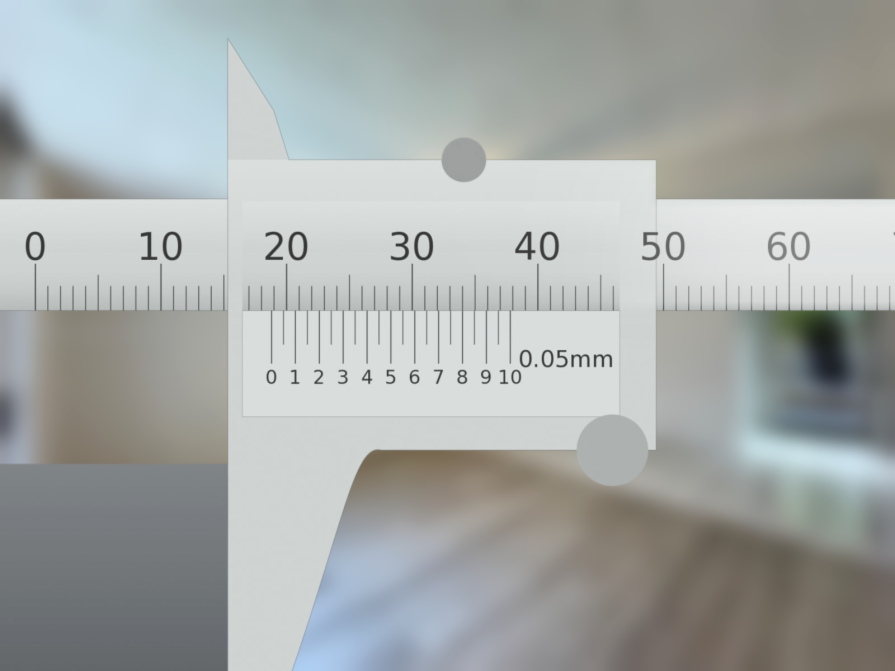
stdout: 18.8 mm
